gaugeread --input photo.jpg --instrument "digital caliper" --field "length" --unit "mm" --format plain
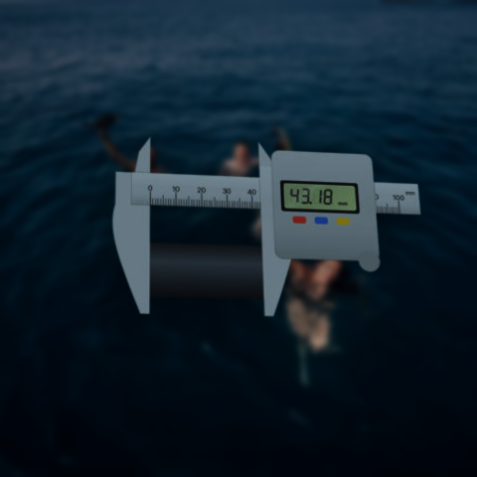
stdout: 43.18 mm
